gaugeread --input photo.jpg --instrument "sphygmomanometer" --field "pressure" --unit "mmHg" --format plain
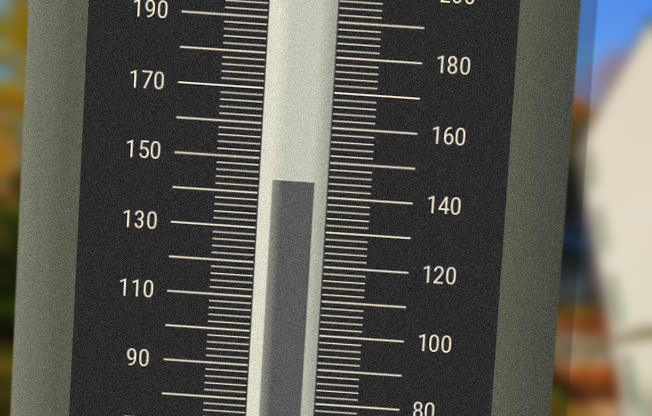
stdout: 144 mmHg
